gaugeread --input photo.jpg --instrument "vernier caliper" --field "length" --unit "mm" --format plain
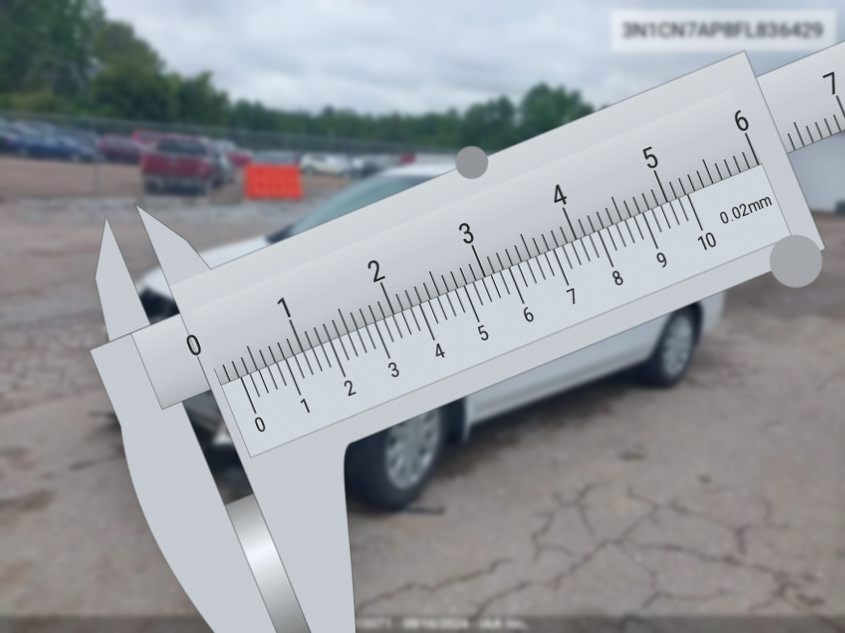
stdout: 3.2 mm
